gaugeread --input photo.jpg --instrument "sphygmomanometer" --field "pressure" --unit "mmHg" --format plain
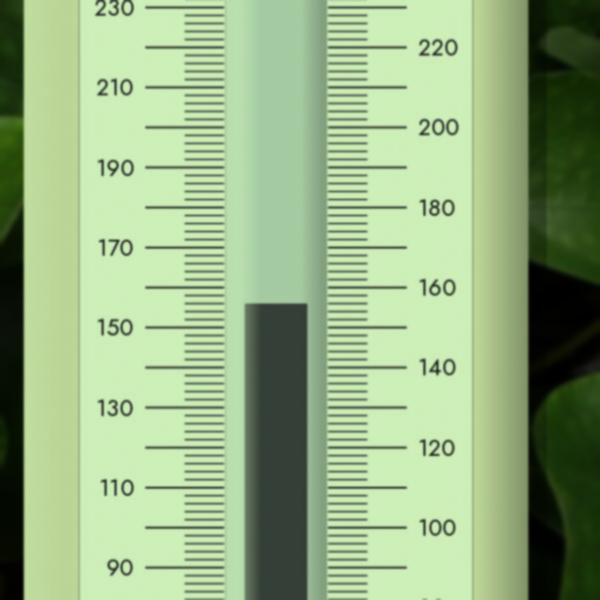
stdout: 156 mmHg
